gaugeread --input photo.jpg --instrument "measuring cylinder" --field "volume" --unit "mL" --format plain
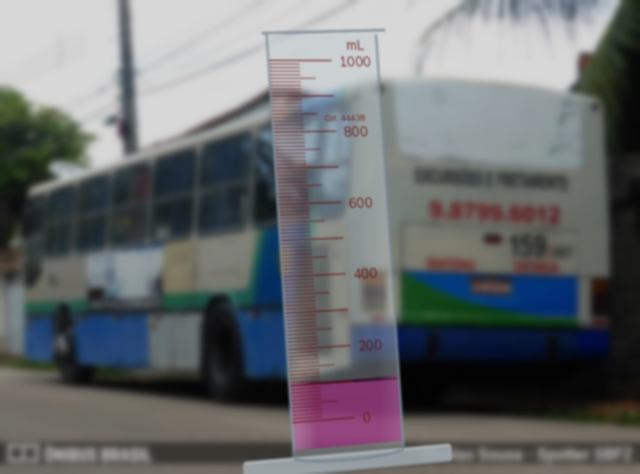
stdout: 100 mL
